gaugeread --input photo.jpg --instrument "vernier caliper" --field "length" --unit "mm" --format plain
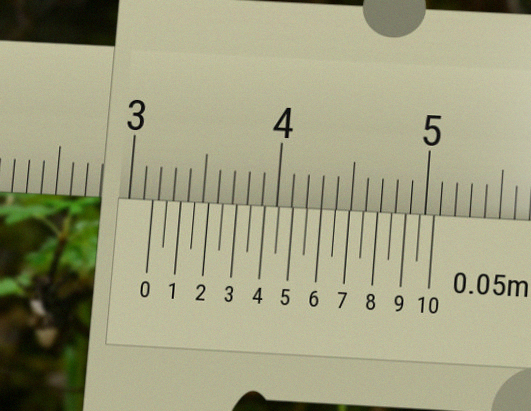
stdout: 31.6 mm
